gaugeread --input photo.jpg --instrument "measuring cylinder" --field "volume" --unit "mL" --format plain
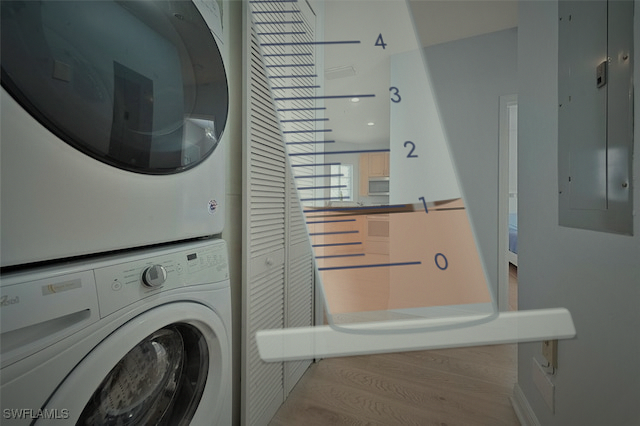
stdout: 0.9 mL
